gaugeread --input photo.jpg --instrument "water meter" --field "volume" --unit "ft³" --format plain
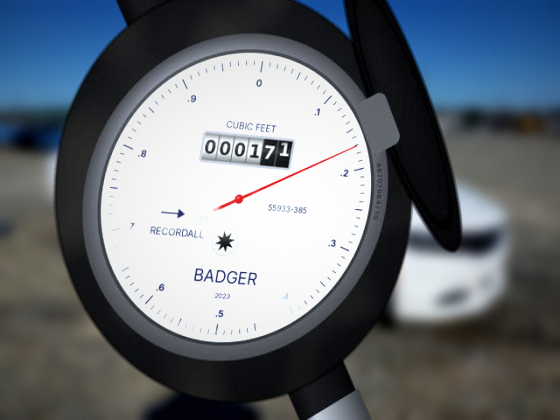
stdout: 171.17 ft³
